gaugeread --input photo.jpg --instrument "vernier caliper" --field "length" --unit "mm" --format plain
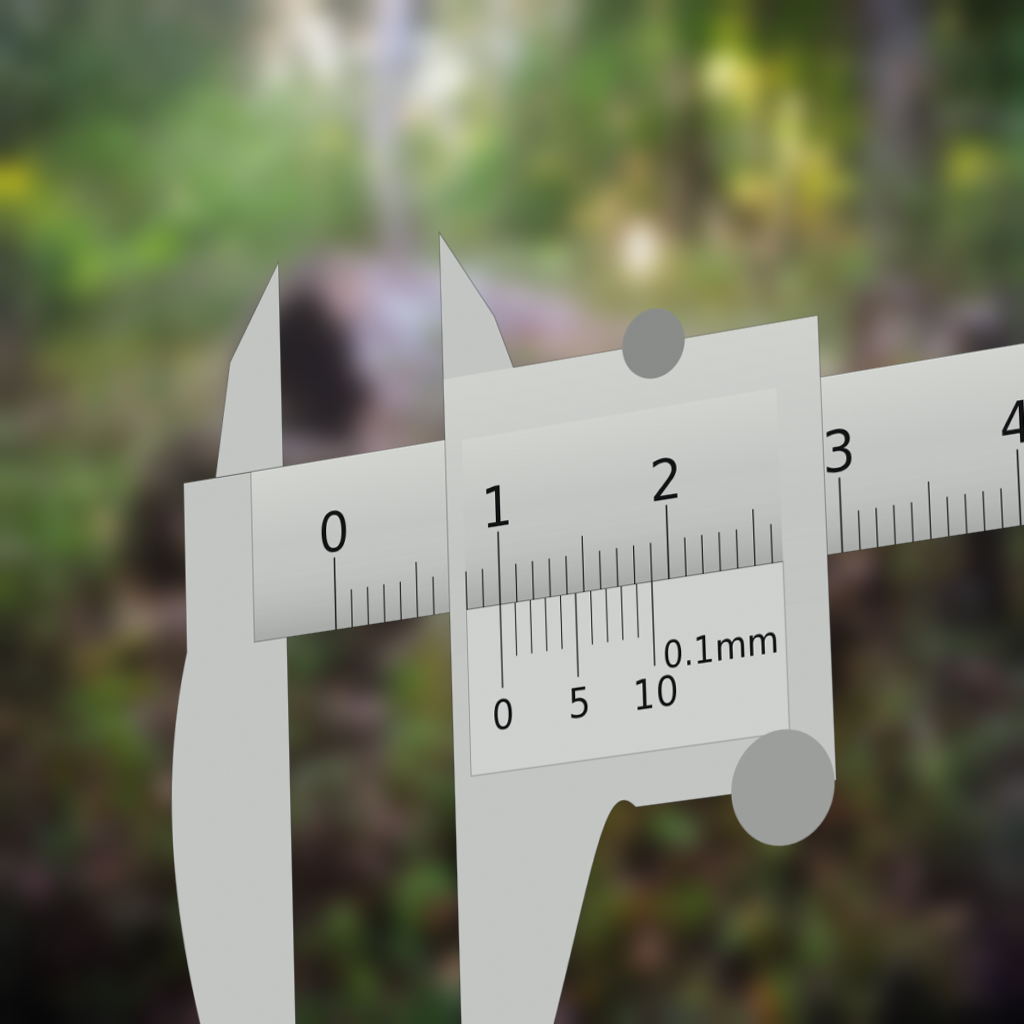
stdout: 10.0 mm
